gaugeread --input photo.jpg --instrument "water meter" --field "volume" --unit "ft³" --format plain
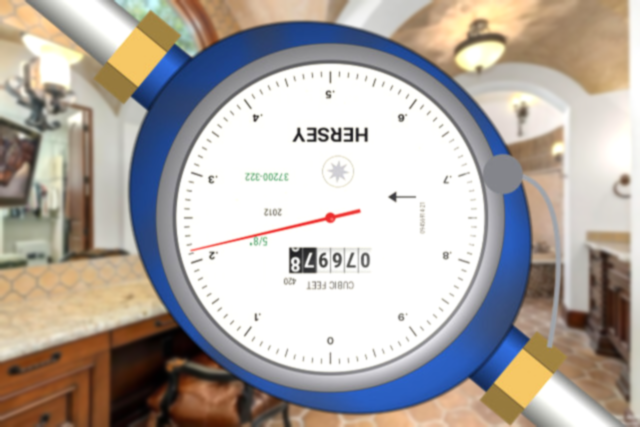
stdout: 76978.21 ft³
